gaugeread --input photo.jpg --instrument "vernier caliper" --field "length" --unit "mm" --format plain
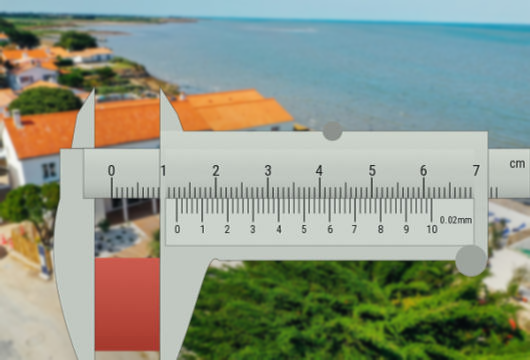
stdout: 12.5 mm
